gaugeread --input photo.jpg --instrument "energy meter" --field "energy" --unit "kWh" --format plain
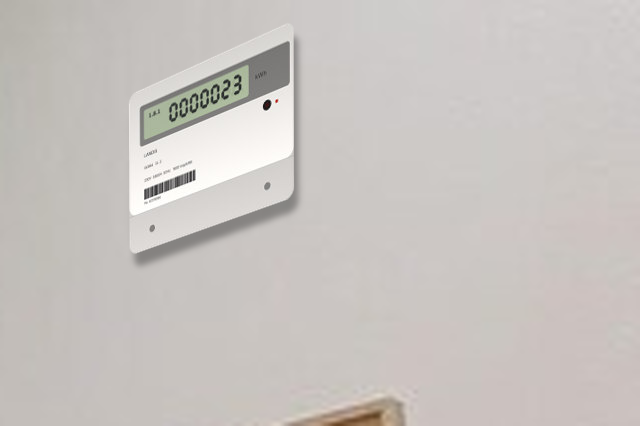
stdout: 23 kWh
